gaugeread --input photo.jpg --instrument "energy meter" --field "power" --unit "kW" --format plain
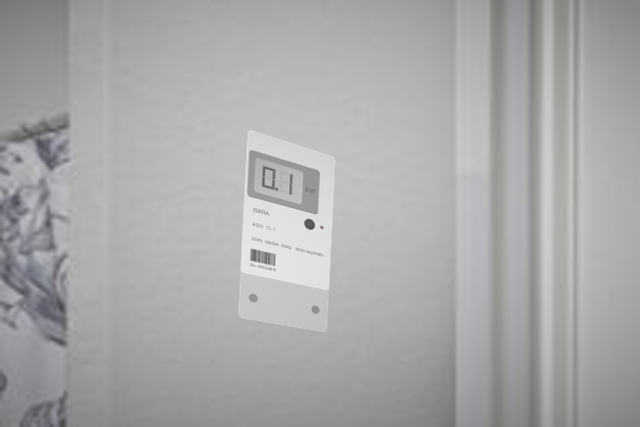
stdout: 0.1 kW
